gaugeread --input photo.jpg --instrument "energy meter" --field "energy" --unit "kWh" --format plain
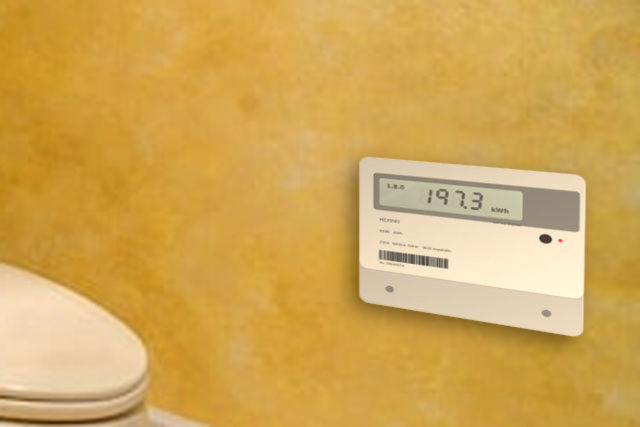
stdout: 197.3 kWh
